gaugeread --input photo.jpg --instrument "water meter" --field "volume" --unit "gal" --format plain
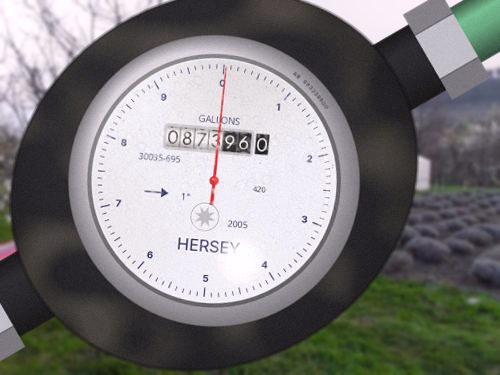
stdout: 873960.0 gal
